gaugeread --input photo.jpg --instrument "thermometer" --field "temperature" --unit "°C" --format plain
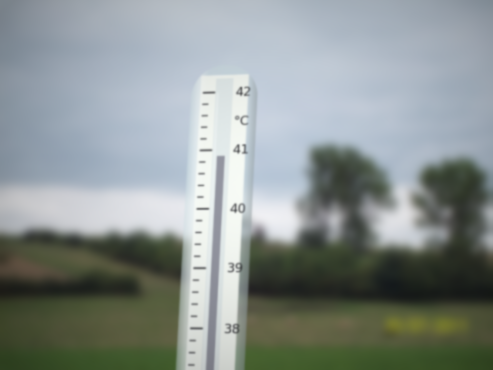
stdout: 40.9 °C
